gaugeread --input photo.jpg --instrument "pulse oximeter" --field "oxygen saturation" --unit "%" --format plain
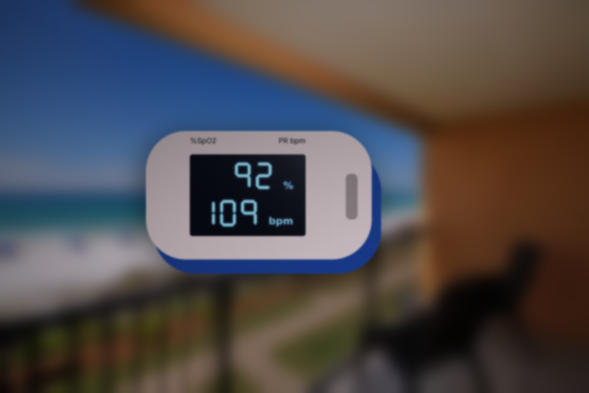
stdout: 92 %
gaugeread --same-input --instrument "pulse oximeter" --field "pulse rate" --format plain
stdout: 109 bpm
